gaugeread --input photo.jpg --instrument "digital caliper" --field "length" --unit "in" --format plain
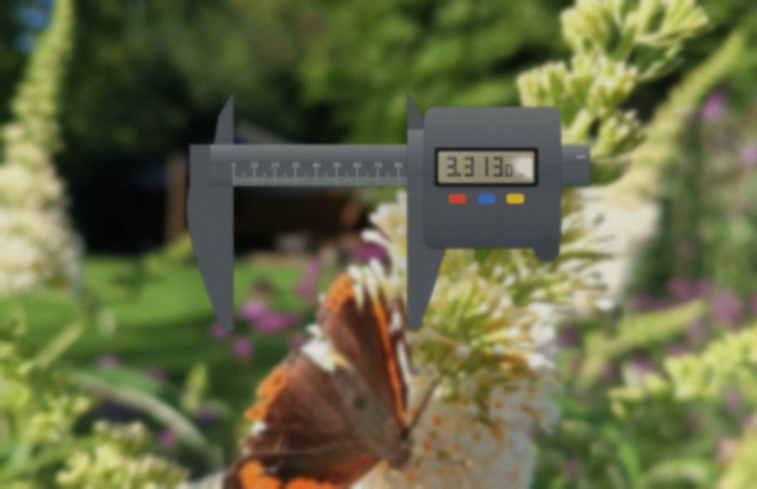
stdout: 3.3130 in
